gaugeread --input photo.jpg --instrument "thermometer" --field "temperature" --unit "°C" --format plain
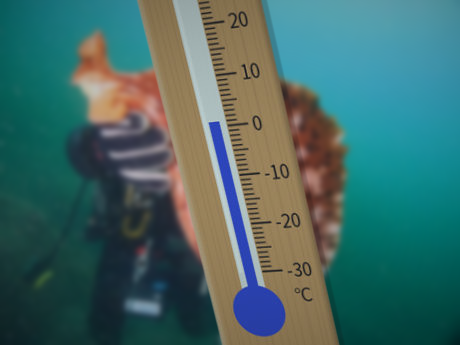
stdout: 1 °C
